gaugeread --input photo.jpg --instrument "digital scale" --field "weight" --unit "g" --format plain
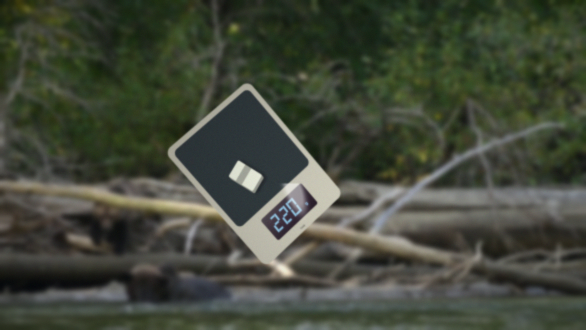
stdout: 220 g
